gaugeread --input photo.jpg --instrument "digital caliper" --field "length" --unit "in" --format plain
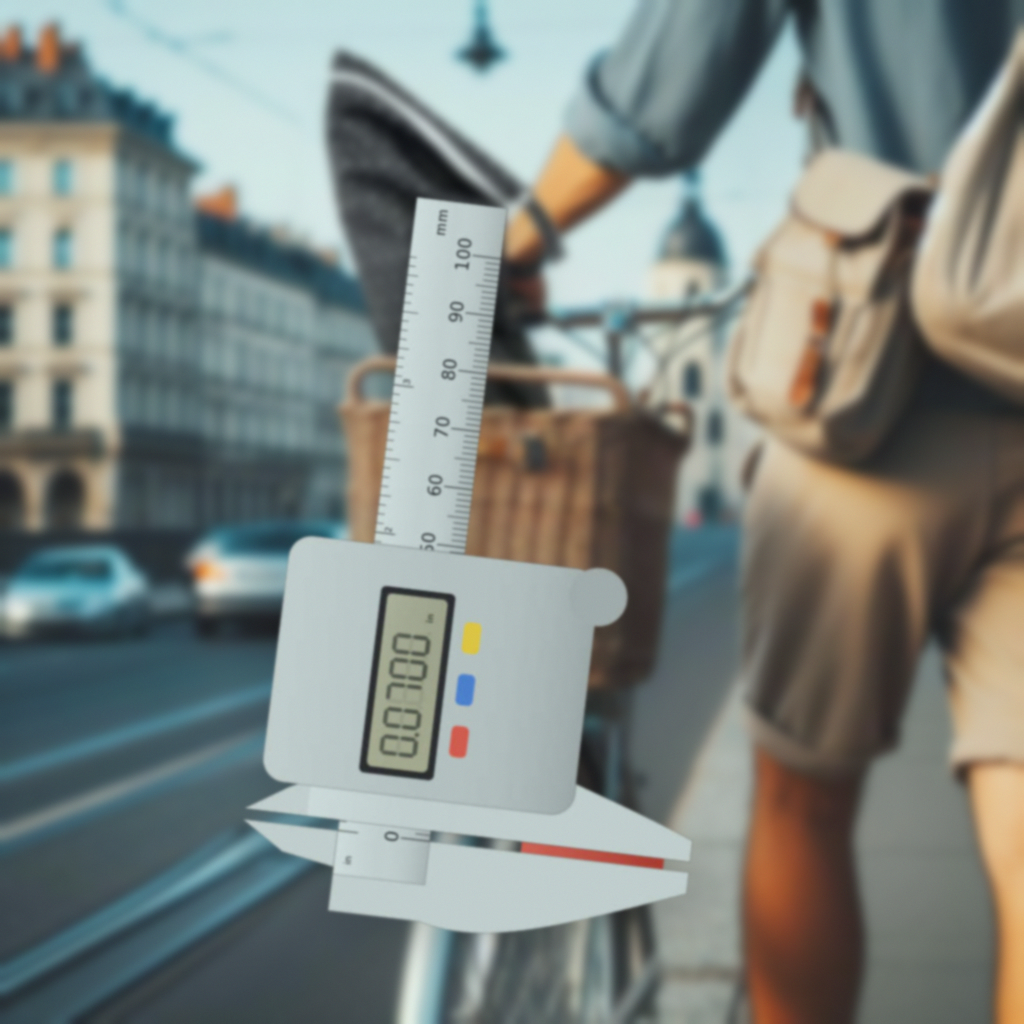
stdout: 0.0700 in
